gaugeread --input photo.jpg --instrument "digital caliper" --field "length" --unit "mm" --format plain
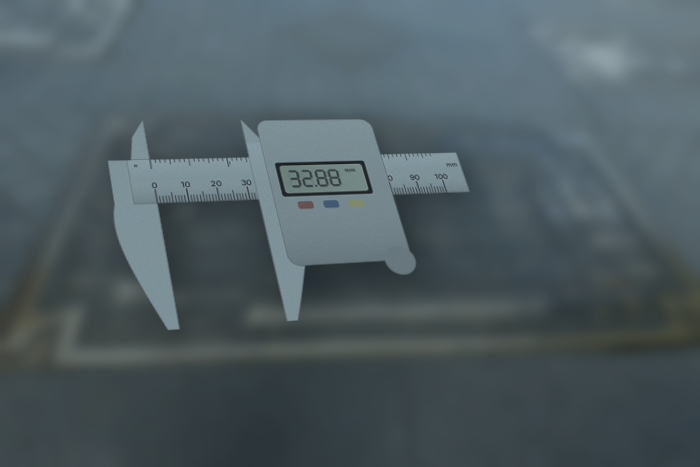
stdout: 32.88 mm
